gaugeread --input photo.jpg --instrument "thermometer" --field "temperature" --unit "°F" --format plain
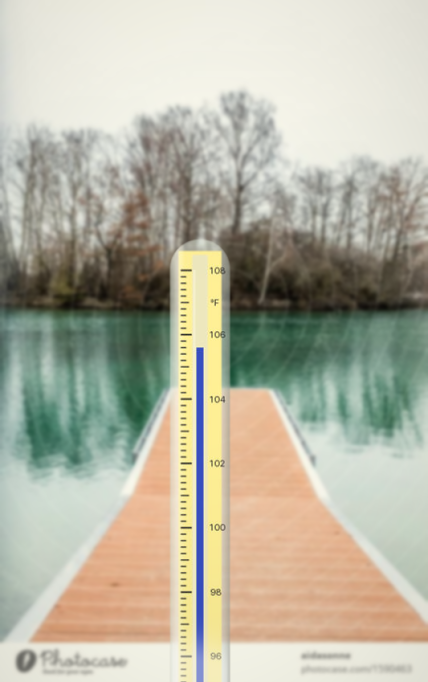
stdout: 105.6 °F
